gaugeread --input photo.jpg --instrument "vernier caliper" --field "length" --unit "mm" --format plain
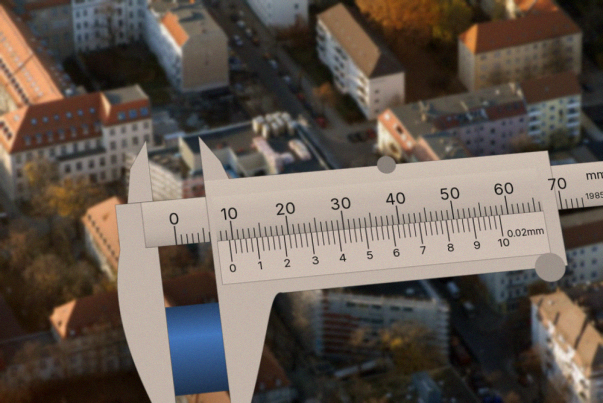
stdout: 9.4 mm
